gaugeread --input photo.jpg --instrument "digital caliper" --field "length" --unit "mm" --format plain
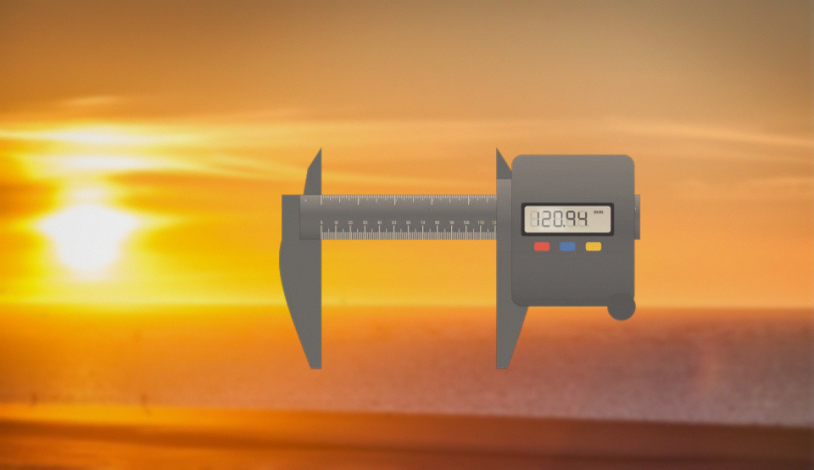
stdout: 120.94 mm
